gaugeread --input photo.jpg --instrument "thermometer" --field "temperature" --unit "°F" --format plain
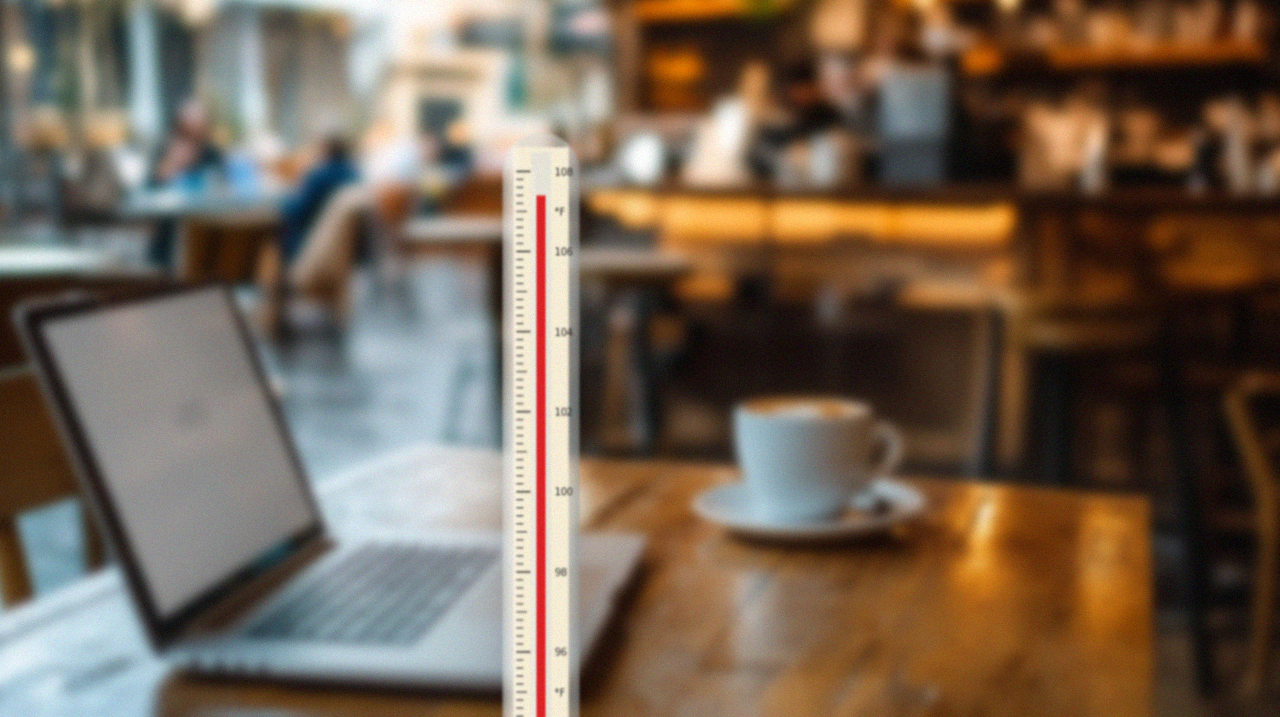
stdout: 107.4 °F
